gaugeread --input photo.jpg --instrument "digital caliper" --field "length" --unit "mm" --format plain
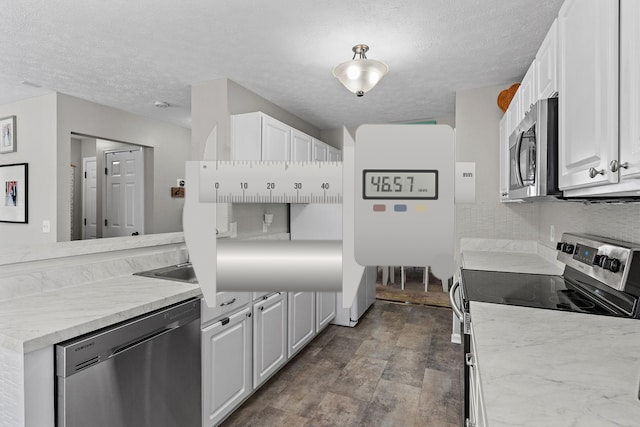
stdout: 46.57 mm
